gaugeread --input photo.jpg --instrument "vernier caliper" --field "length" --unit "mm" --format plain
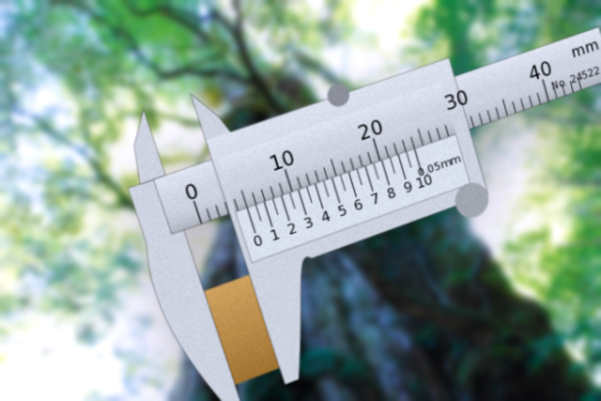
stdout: 5.0 mm
